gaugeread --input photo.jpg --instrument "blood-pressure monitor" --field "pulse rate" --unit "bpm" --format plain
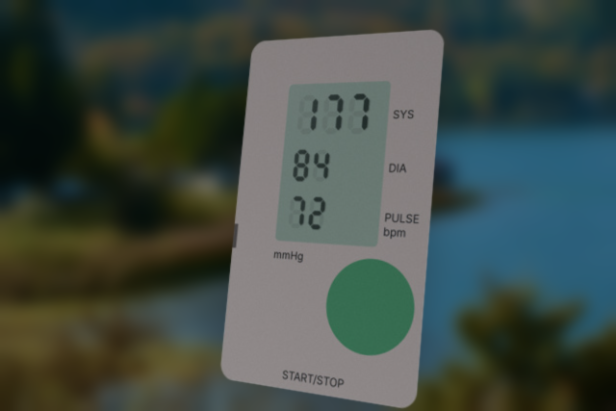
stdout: 72 bpm
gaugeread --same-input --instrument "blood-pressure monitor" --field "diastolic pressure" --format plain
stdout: 84 mmHg
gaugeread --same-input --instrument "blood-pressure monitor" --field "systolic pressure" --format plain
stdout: 177 mmHg
